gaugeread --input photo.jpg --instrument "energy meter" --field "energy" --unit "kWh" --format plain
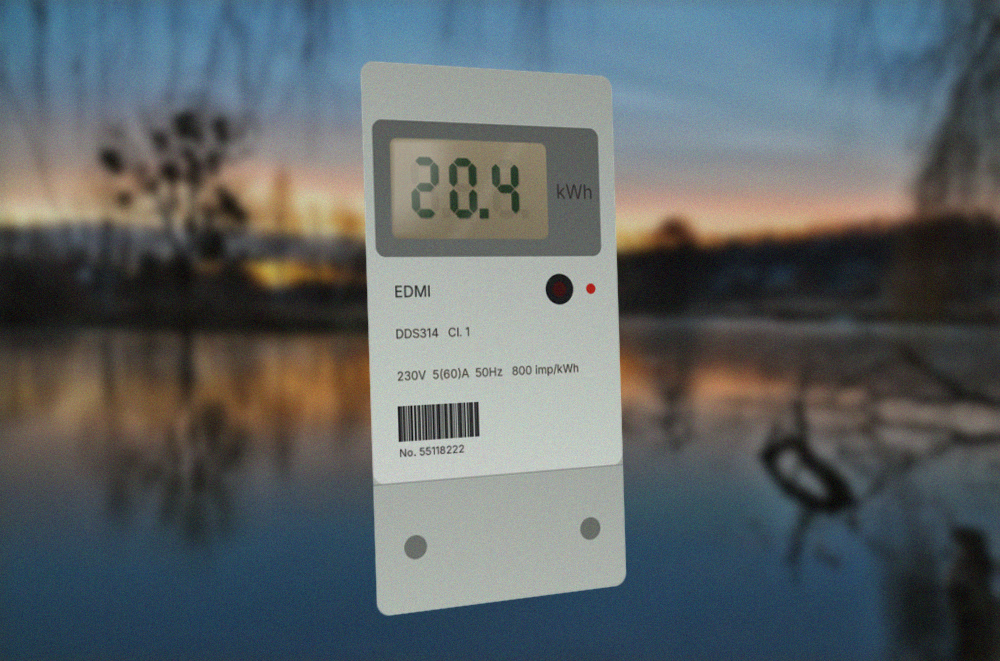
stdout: 20.4 kWh
